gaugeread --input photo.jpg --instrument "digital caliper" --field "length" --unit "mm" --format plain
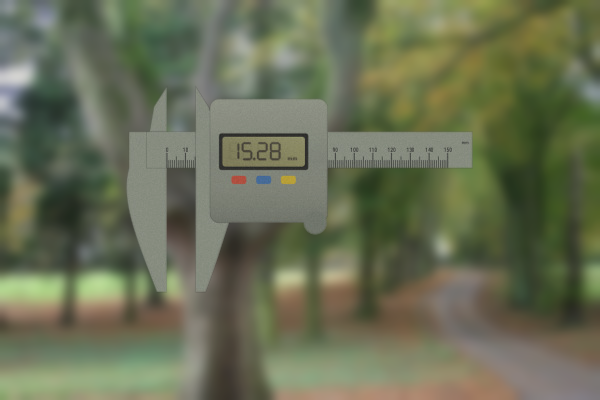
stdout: 15.28 mm
